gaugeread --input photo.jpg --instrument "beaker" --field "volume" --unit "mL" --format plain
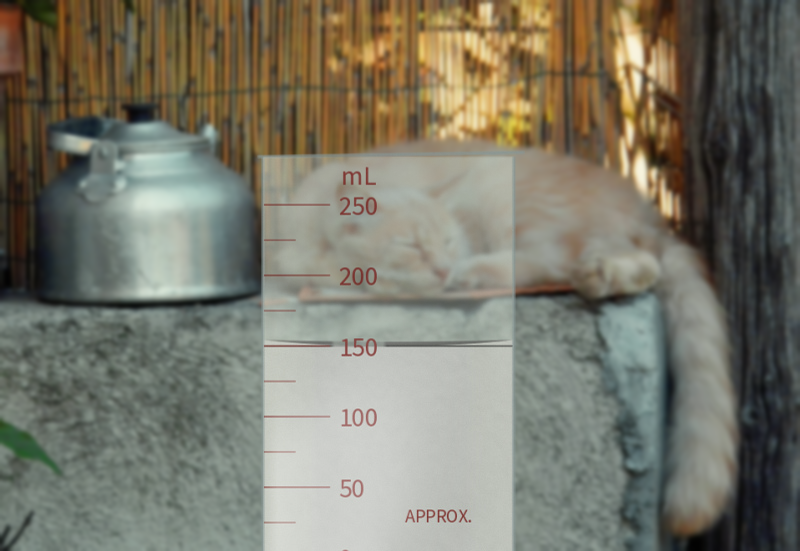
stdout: 150 mL
